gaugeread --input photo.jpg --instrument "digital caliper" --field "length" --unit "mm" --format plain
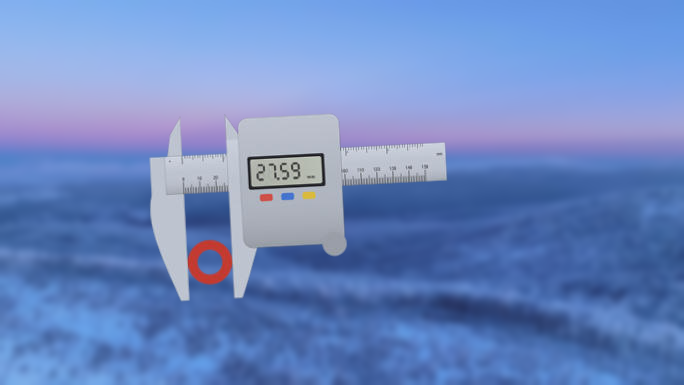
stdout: 27.59 mm
